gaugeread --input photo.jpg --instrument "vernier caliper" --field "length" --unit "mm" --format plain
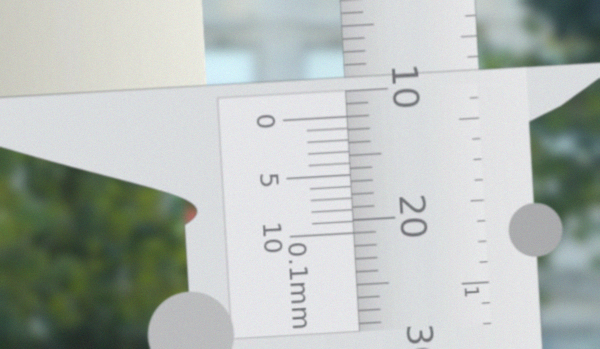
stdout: 12.0 mm
